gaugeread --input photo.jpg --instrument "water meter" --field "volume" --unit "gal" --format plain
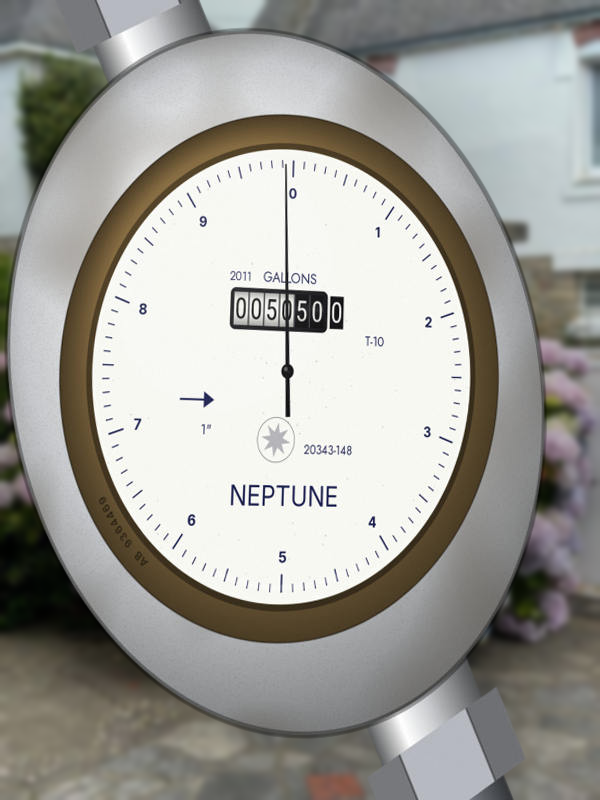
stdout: 50499.9 gal
